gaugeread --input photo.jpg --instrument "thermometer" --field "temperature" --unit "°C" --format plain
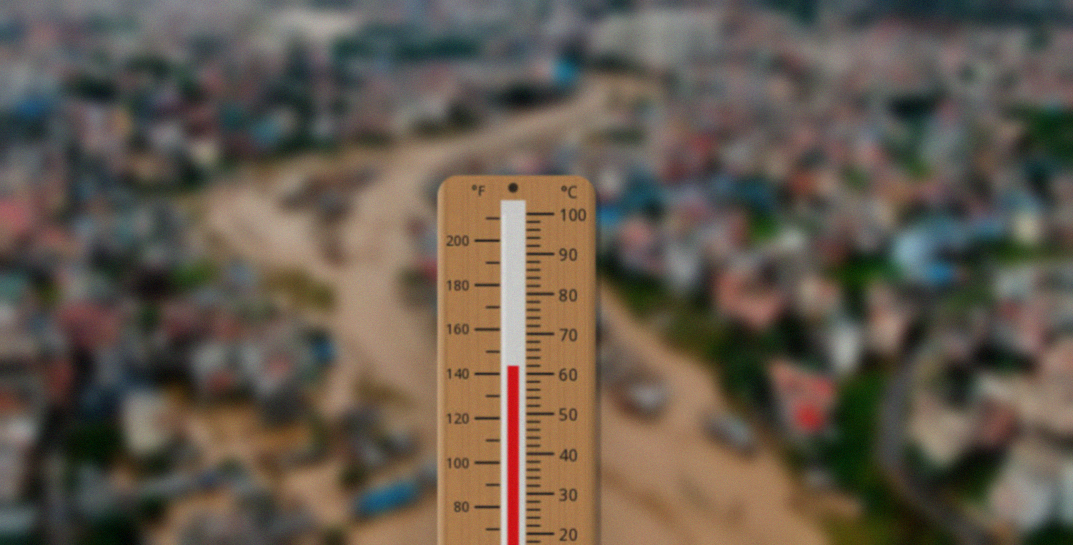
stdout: 62 °C
